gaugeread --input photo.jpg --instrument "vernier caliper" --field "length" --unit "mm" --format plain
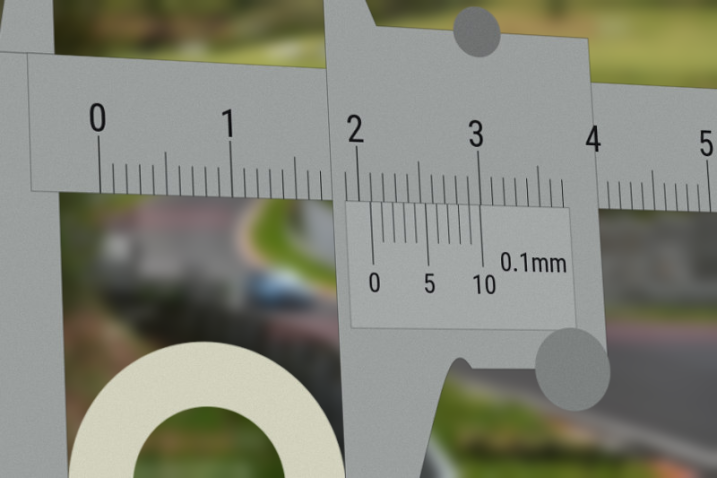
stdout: 20.9 mm
